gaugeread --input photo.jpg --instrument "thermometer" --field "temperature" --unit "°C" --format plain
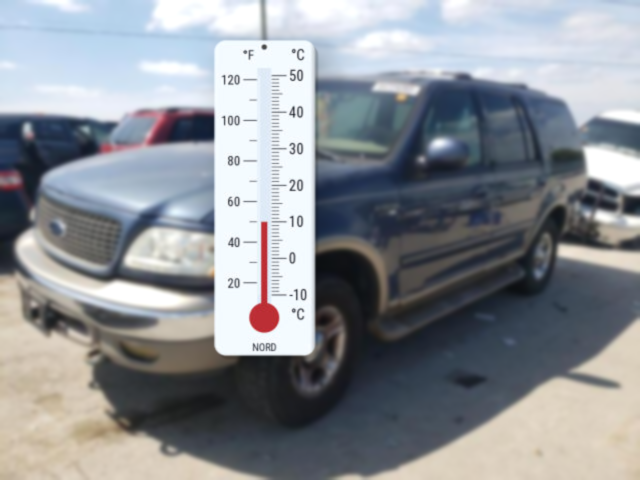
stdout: 10 °C
